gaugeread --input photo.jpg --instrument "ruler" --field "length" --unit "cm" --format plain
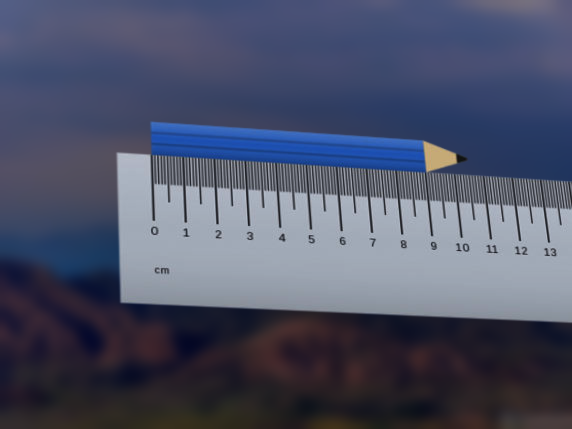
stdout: 10.5 cm
